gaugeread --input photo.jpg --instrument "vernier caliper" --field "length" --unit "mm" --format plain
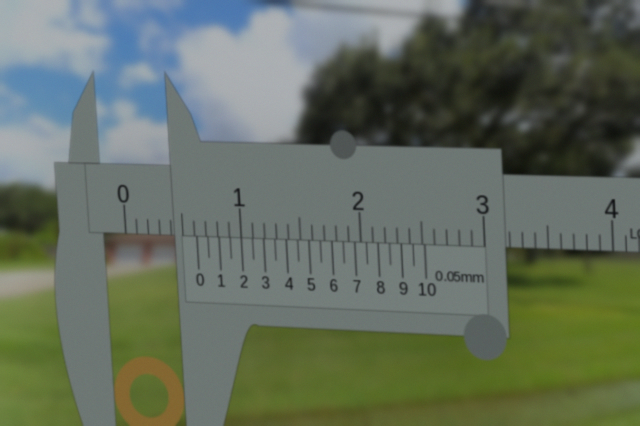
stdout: 6.2 mm
